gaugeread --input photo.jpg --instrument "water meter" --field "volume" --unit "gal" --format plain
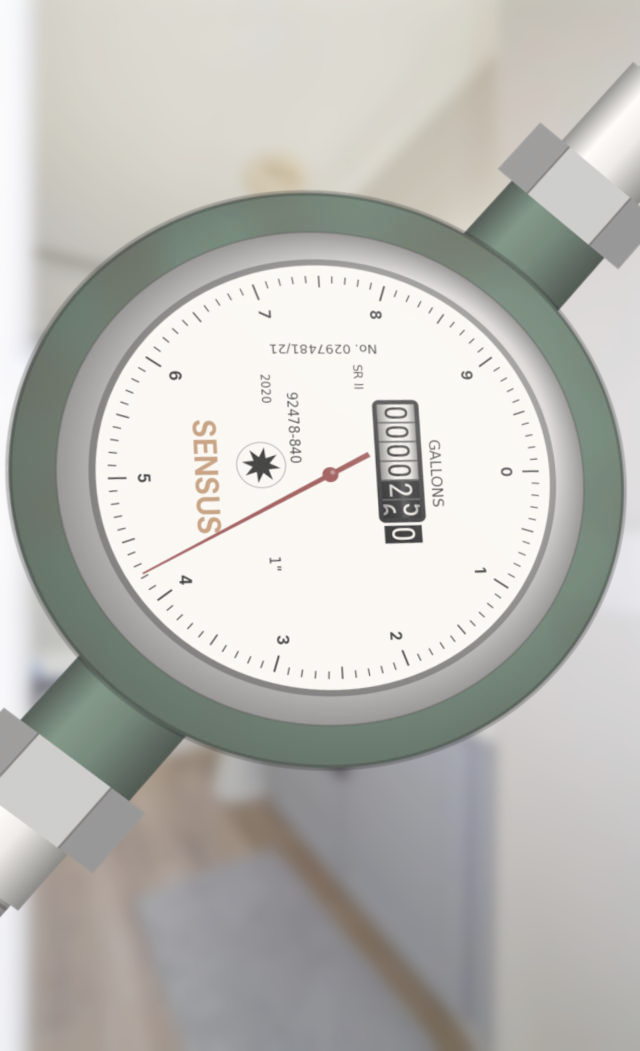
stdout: 254.2 gal
